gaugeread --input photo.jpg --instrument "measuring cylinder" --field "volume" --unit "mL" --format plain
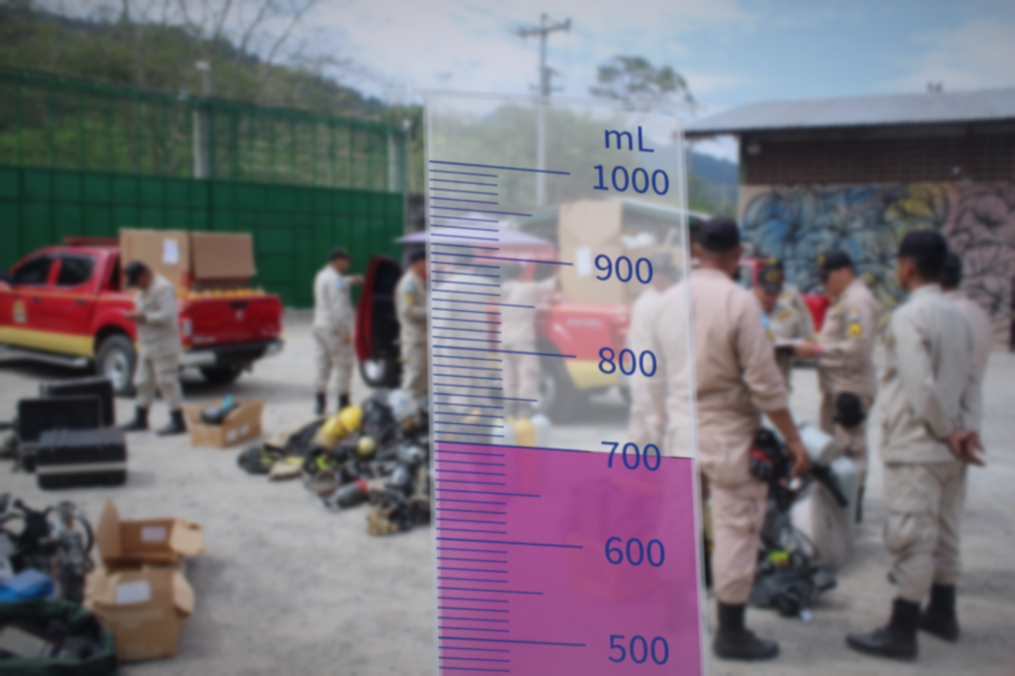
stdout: 700 mL
